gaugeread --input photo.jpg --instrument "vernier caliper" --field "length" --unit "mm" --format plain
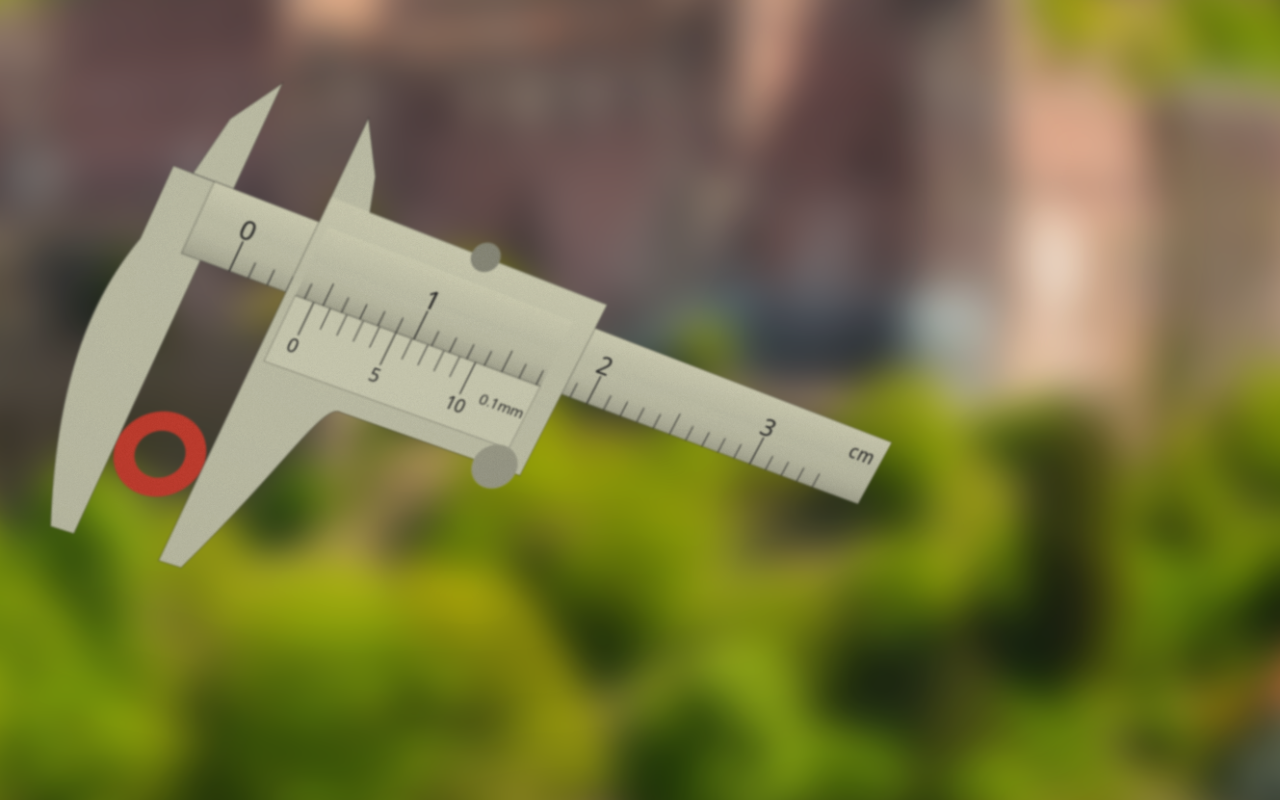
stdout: 4.5 mm
